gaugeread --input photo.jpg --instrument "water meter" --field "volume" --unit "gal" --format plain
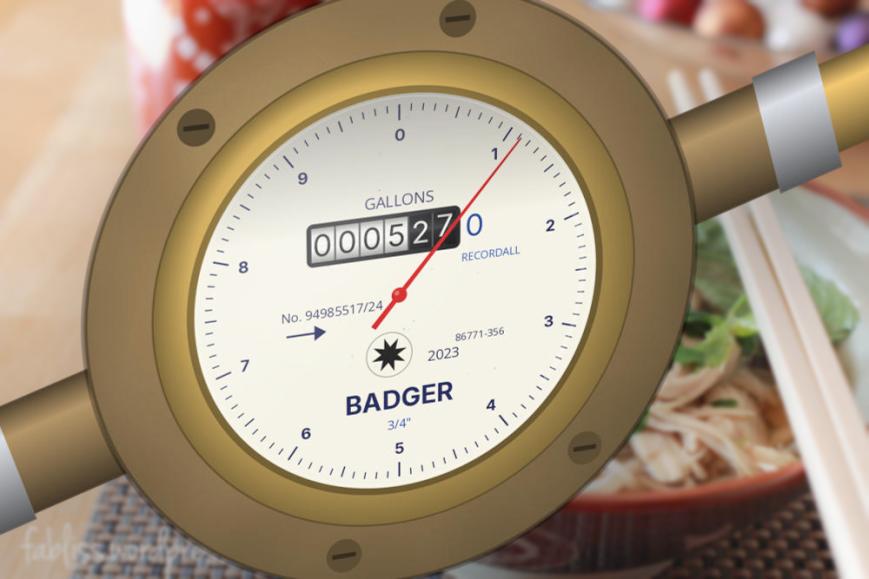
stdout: 5271.1 gal
